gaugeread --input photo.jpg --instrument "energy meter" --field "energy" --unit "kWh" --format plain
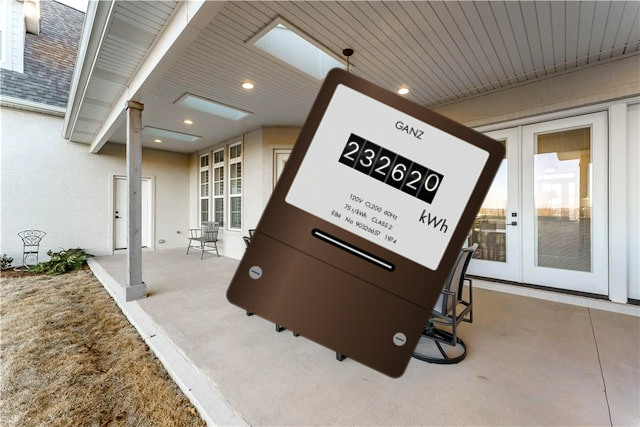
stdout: 232620 kWh
